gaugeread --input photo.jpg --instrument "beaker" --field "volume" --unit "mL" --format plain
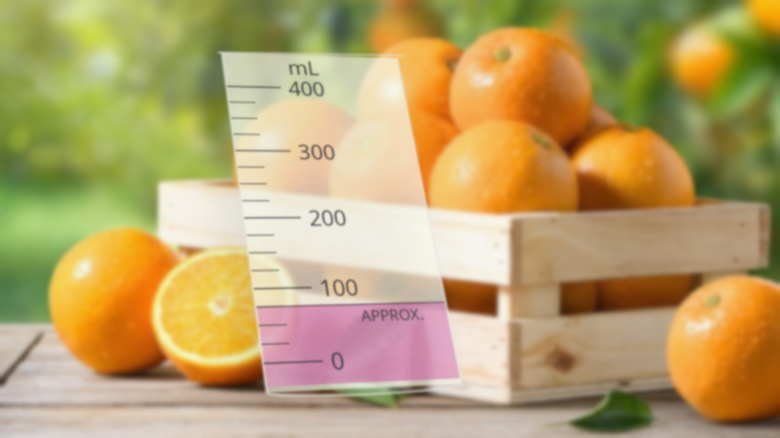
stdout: 75 mL
